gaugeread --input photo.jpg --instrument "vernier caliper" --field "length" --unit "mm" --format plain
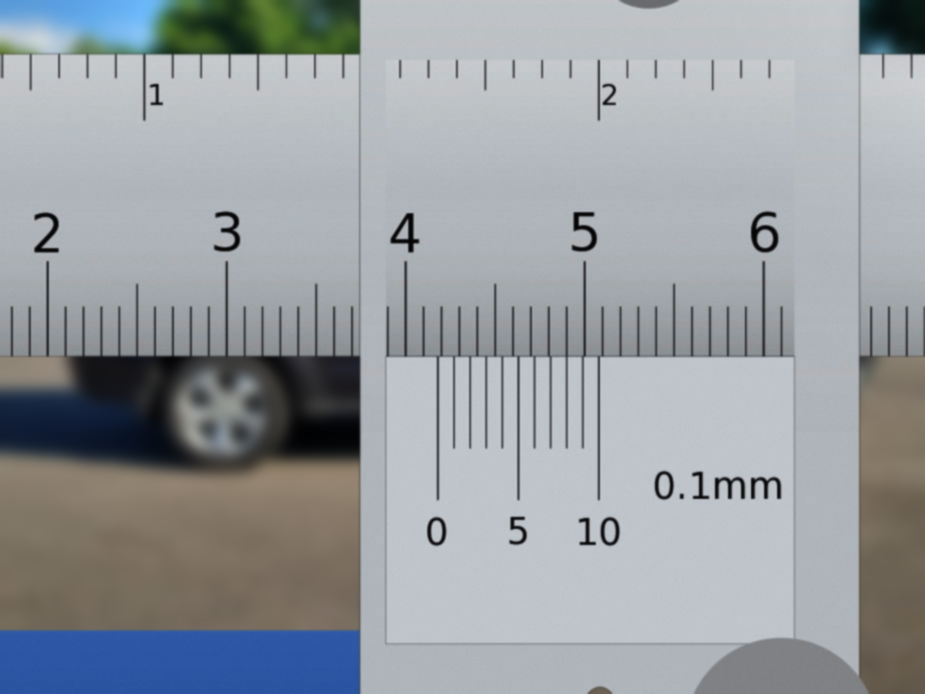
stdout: 41.8 mm
